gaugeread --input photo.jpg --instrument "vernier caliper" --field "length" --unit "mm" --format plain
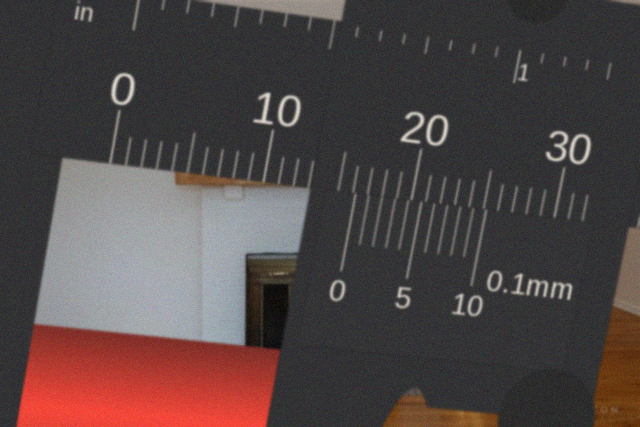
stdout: 16.2 mm
